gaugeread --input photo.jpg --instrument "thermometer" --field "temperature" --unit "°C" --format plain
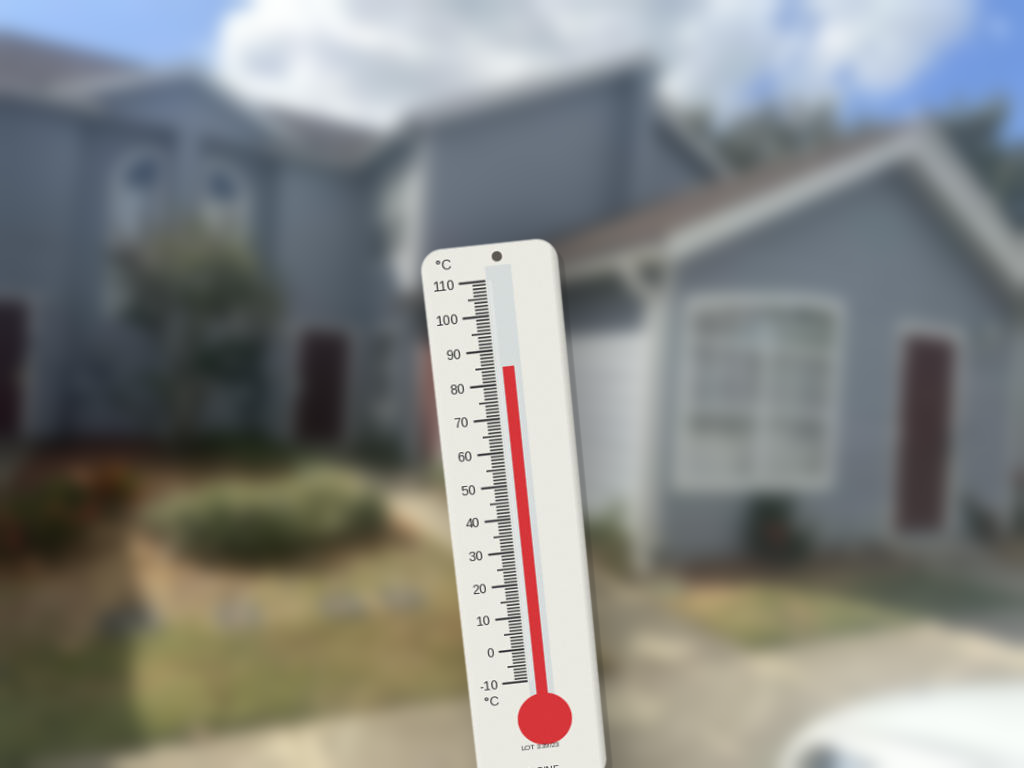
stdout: 85 °C
